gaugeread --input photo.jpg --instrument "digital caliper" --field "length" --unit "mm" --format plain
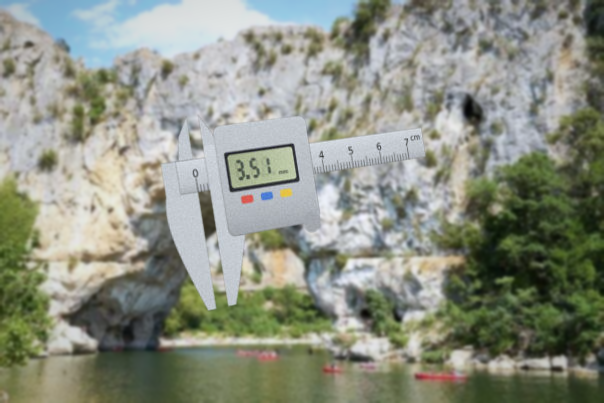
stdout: 3.51 mm
